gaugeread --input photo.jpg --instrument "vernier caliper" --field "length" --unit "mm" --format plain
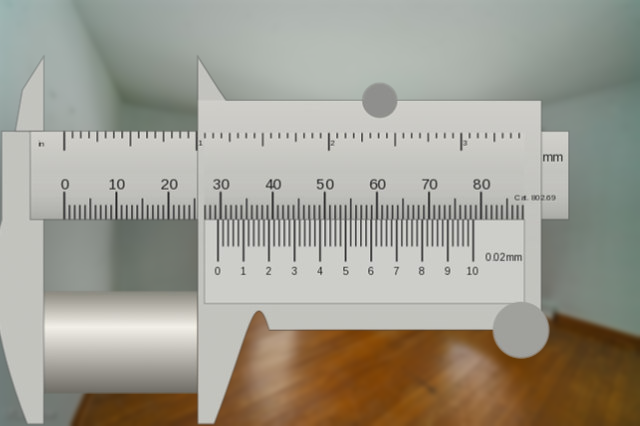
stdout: 29.5 mm
